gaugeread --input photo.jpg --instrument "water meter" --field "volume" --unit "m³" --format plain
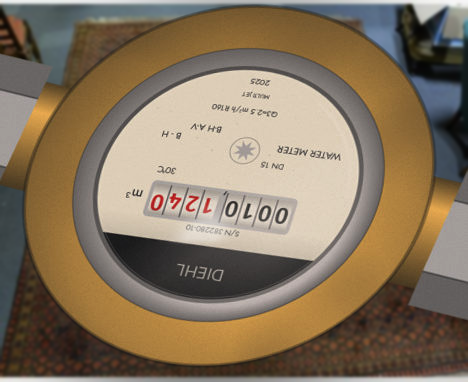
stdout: 10.1240 m³
